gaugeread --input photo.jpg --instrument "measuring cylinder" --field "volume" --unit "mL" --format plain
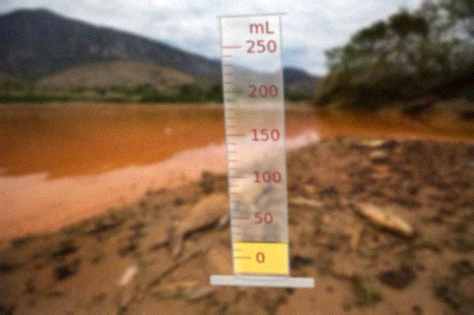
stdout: 20 mL
